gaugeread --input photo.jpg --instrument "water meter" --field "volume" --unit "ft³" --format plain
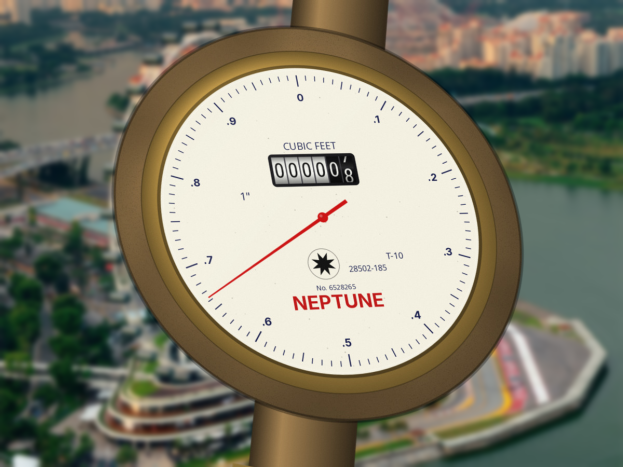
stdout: 7.66 ft³
